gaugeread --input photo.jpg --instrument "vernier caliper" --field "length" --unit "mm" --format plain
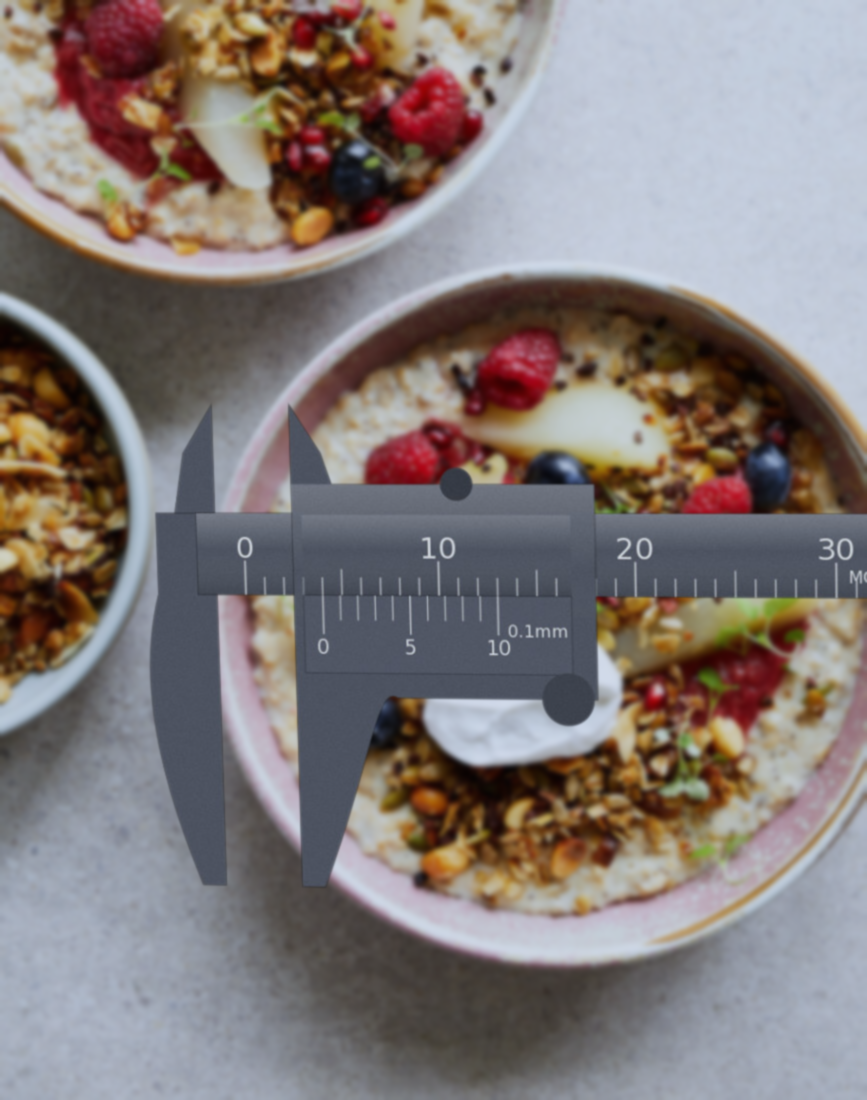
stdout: 4.0 mm
